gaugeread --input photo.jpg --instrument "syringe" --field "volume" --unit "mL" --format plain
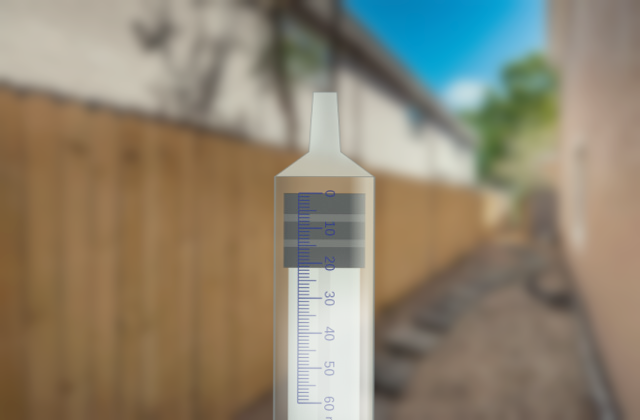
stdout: 0 mL
